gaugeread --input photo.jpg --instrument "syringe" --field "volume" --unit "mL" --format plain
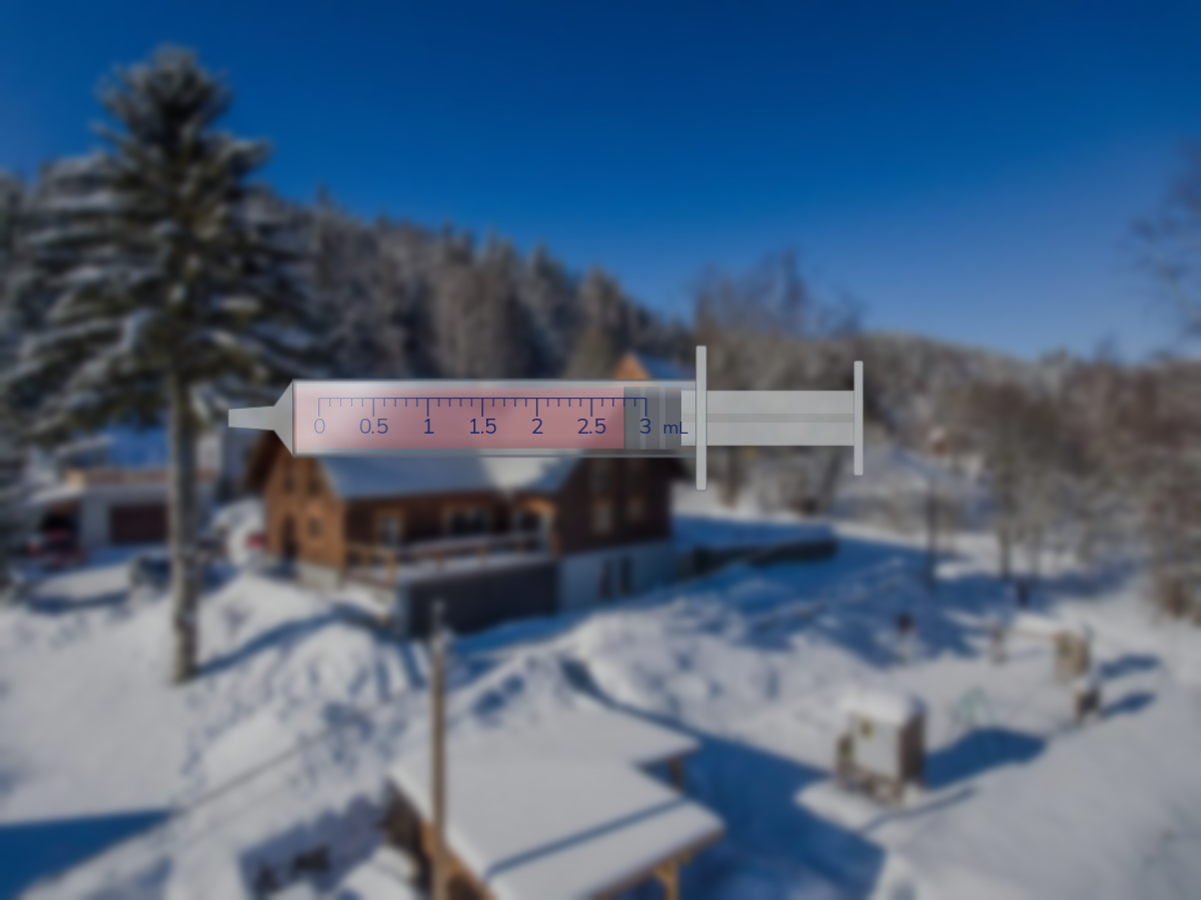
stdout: 2.8 mL
